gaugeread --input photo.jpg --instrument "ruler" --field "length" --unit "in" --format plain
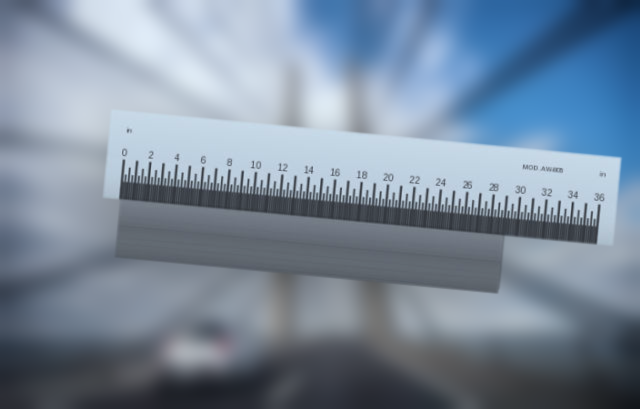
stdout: 29 in
